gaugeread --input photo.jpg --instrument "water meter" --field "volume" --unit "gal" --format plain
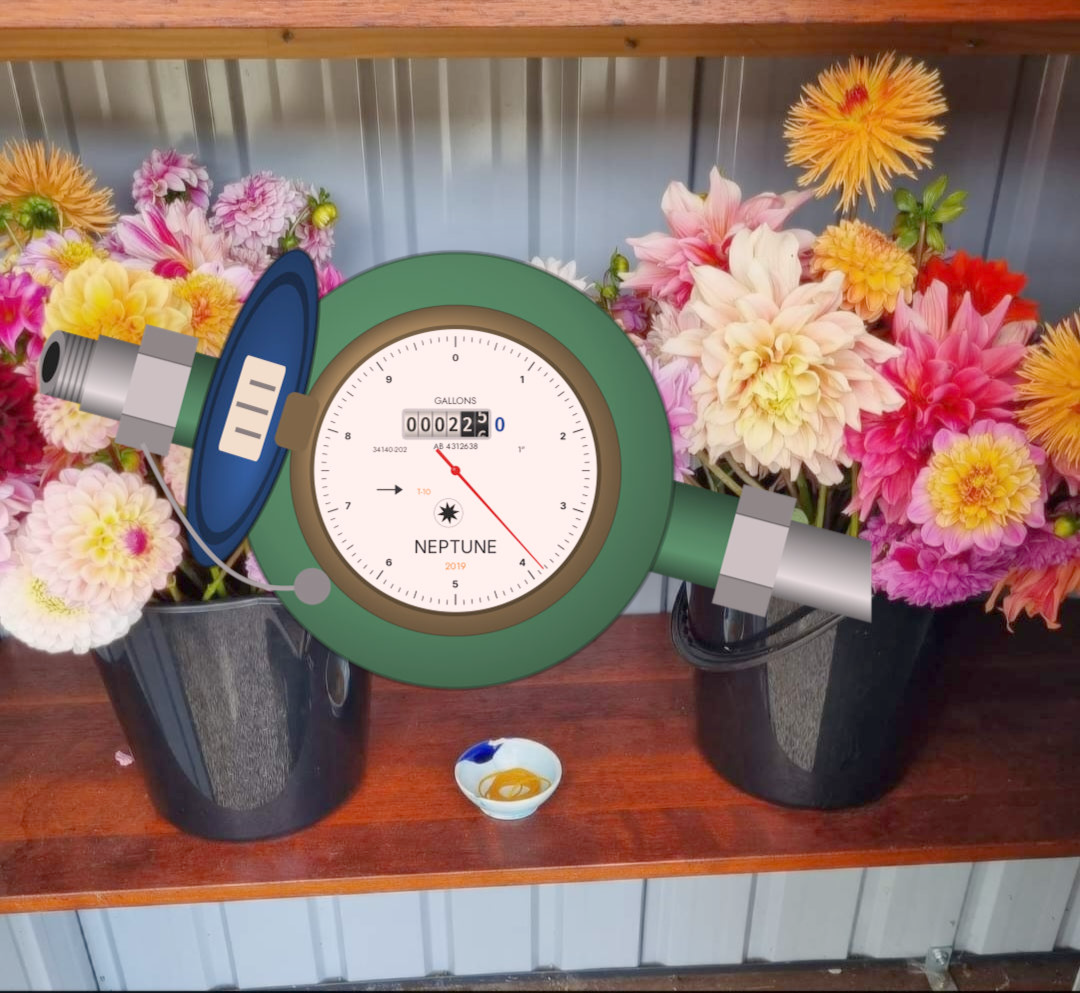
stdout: 2253.8 gal
